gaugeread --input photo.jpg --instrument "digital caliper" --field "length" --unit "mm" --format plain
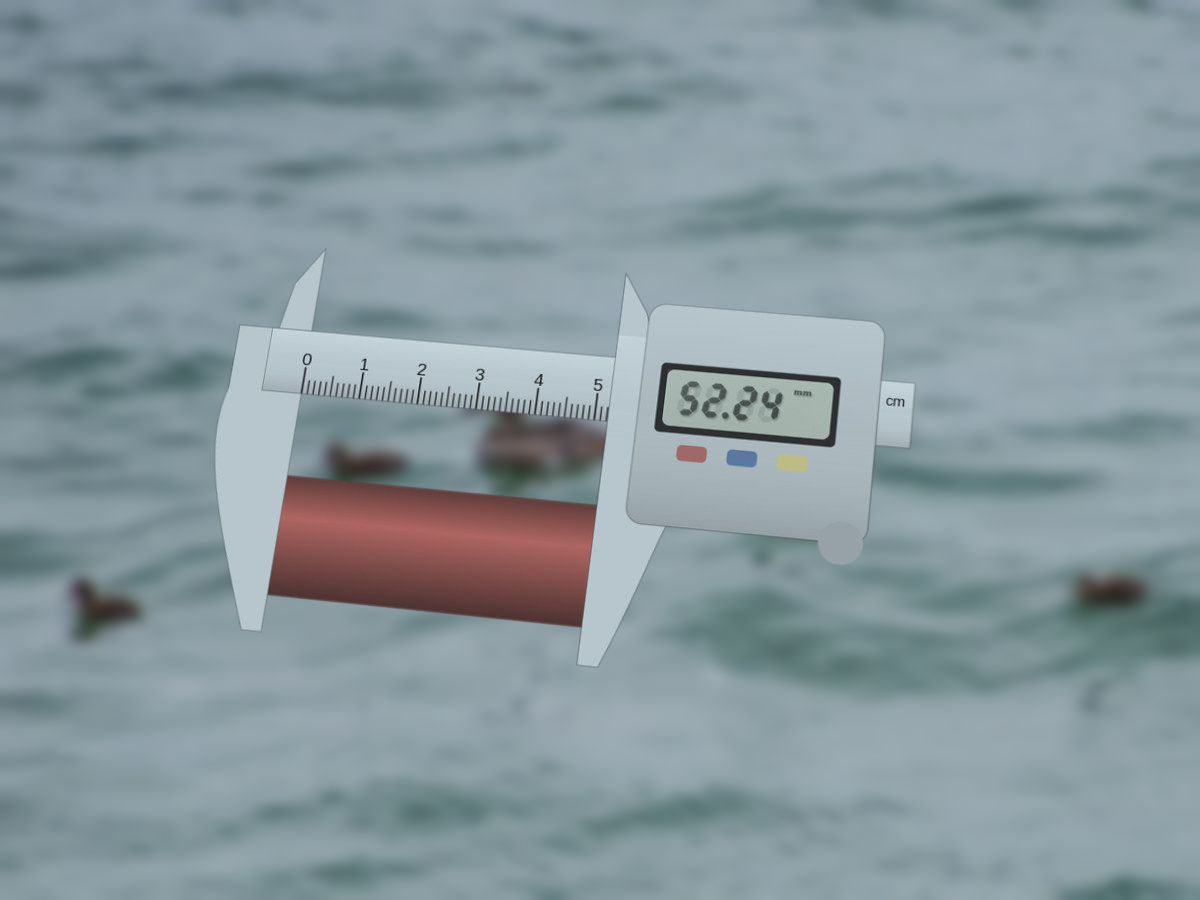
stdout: 52.24 mm
